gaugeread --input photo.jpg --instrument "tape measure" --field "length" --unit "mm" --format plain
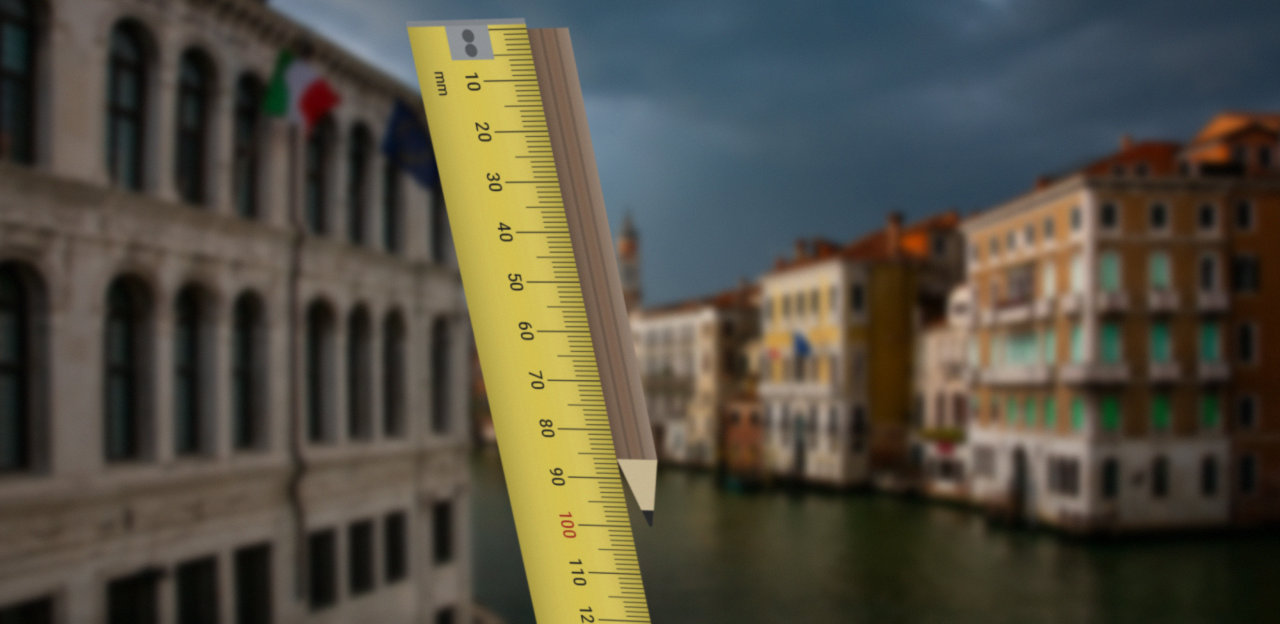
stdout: 100 mm
